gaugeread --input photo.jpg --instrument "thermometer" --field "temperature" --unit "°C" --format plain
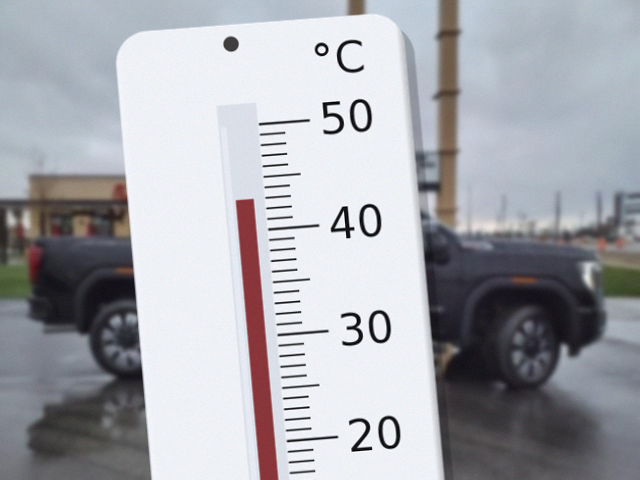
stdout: 43 °C
